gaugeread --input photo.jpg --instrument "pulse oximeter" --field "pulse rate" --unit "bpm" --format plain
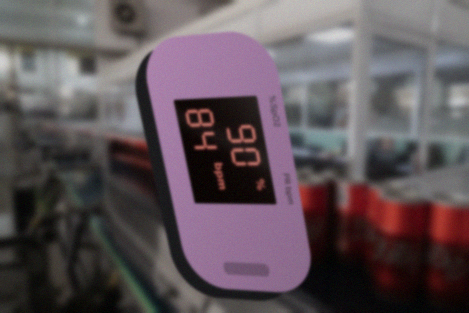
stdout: 84 bpm
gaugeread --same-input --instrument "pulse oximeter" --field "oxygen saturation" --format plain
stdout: 90 %
